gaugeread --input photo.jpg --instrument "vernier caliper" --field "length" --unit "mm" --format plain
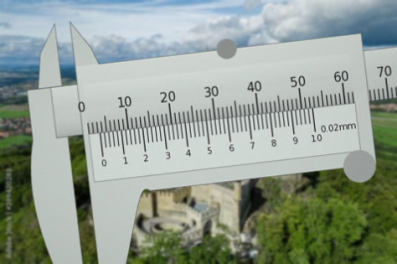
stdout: 3.5 mm
